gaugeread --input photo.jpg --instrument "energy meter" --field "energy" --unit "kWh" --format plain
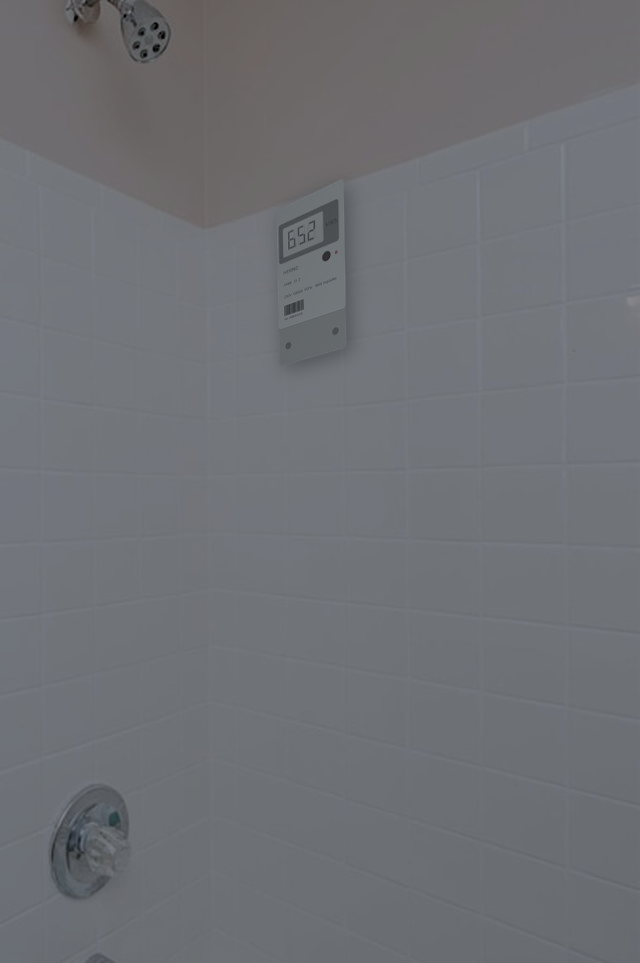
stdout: 652 kWh
